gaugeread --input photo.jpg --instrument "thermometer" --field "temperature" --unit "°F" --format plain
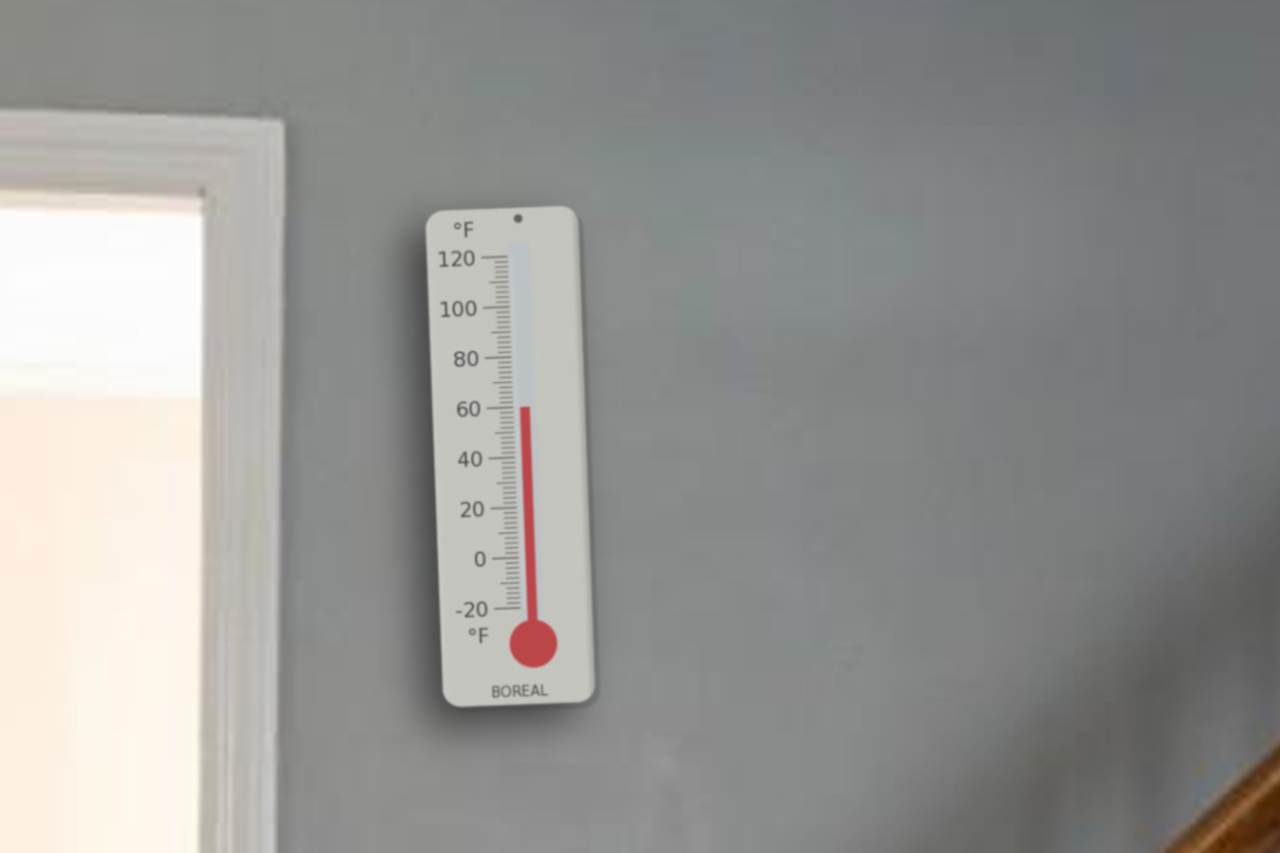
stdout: 60 °F
